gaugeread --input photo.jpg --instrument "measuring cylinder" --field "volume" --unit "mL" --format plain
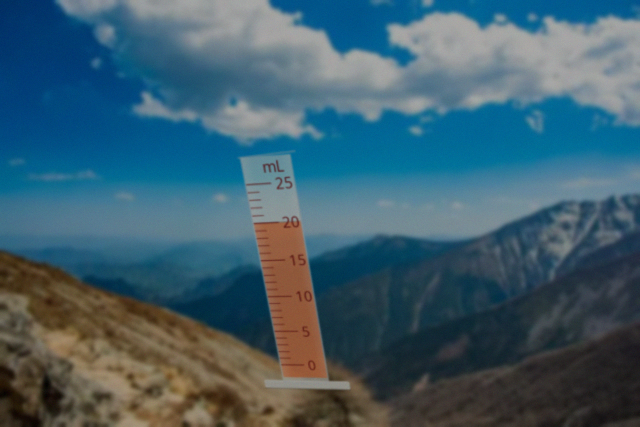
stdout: 20 mL
